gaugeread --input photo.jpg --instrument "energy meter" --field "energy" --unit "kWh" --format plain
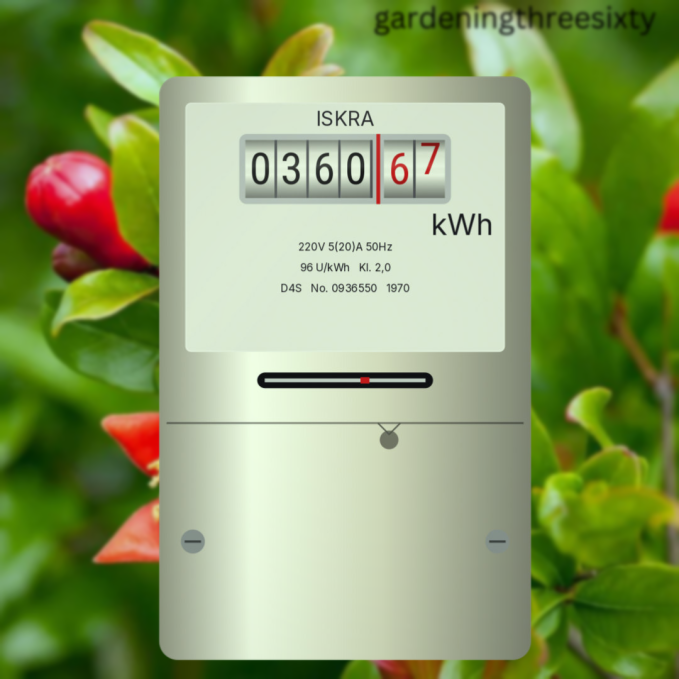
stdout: 360.67 kWh
